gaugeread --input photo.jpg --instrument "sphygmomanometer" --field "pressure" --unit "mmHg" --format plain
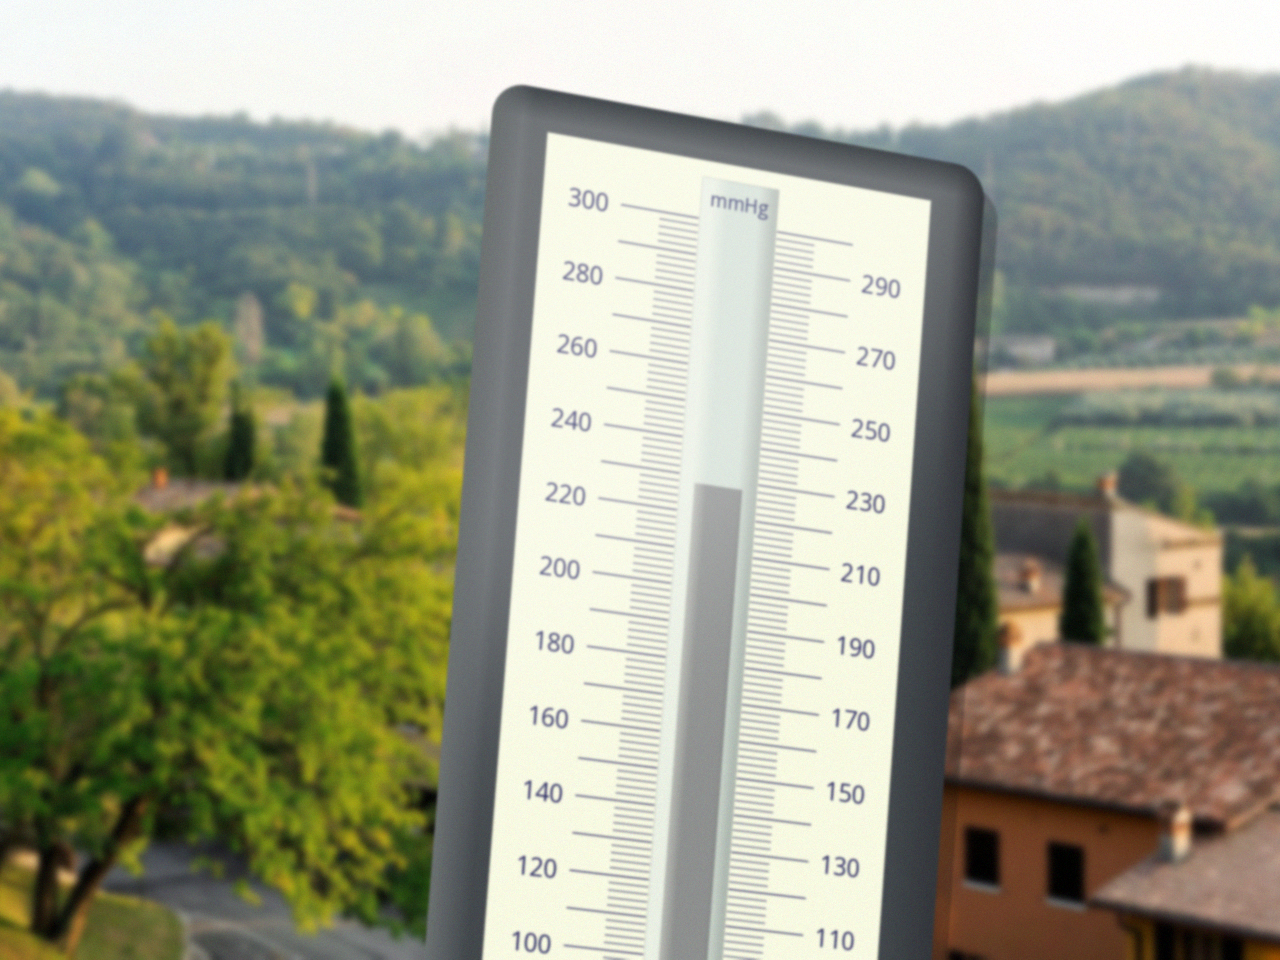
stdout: 228 mmHg
